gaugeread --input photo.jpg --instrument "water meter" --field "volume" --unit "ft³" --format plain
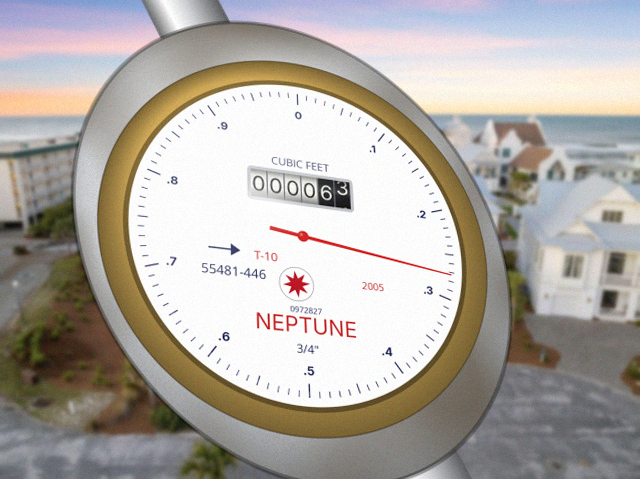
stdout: 63.27 ft³
